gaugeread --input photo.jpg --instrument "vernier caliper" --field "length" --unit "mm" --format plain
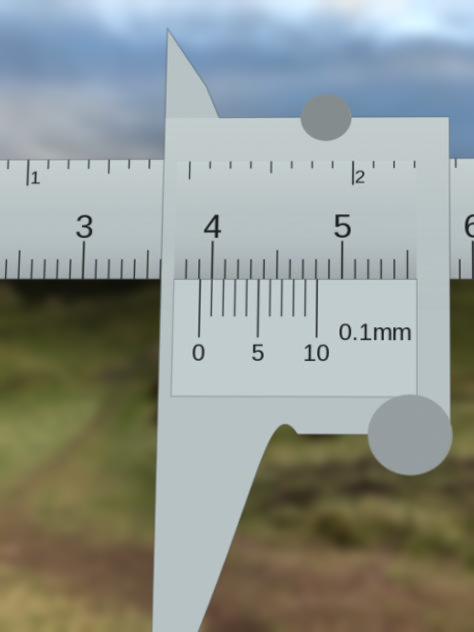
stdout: 39.1 mm
